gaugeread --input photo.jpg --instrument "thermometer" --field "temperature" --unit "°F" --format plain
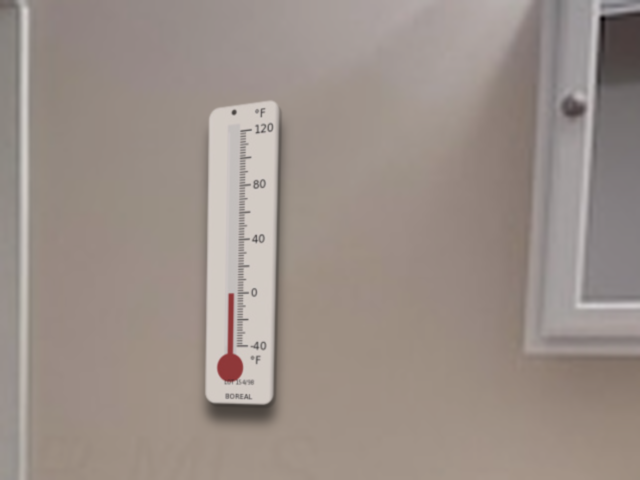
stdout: 0 °F
